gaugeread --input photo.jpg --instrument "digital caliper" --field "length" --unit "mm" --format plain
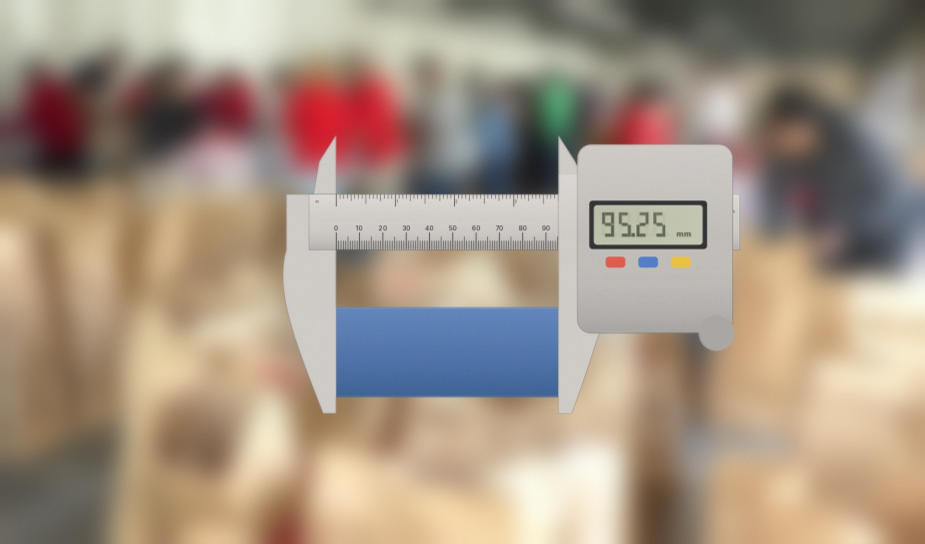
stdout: 95.25 mm
